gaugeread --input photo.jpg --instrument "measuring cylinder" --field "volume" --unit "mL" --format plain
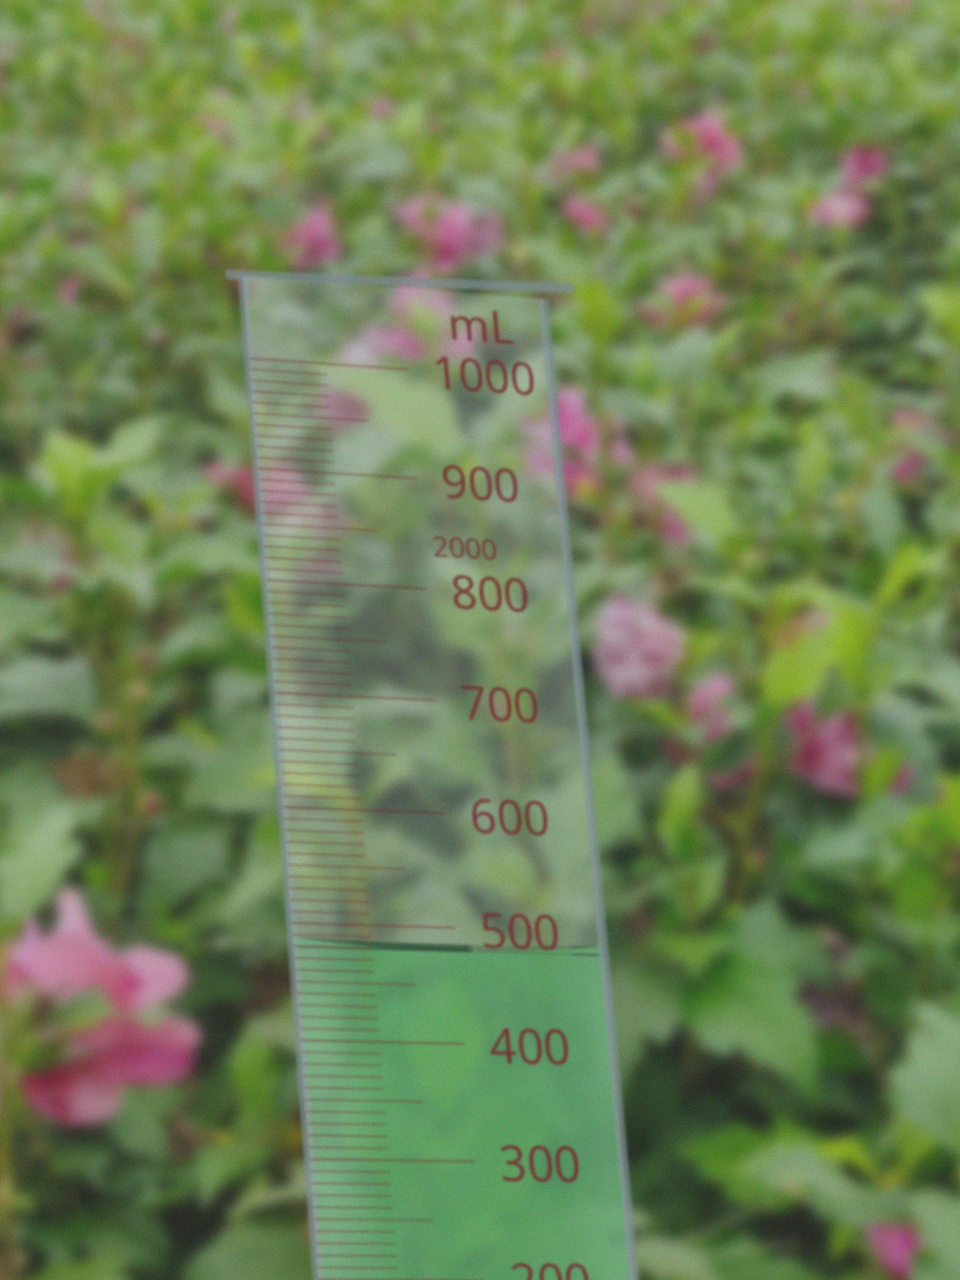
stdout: 480 mL
